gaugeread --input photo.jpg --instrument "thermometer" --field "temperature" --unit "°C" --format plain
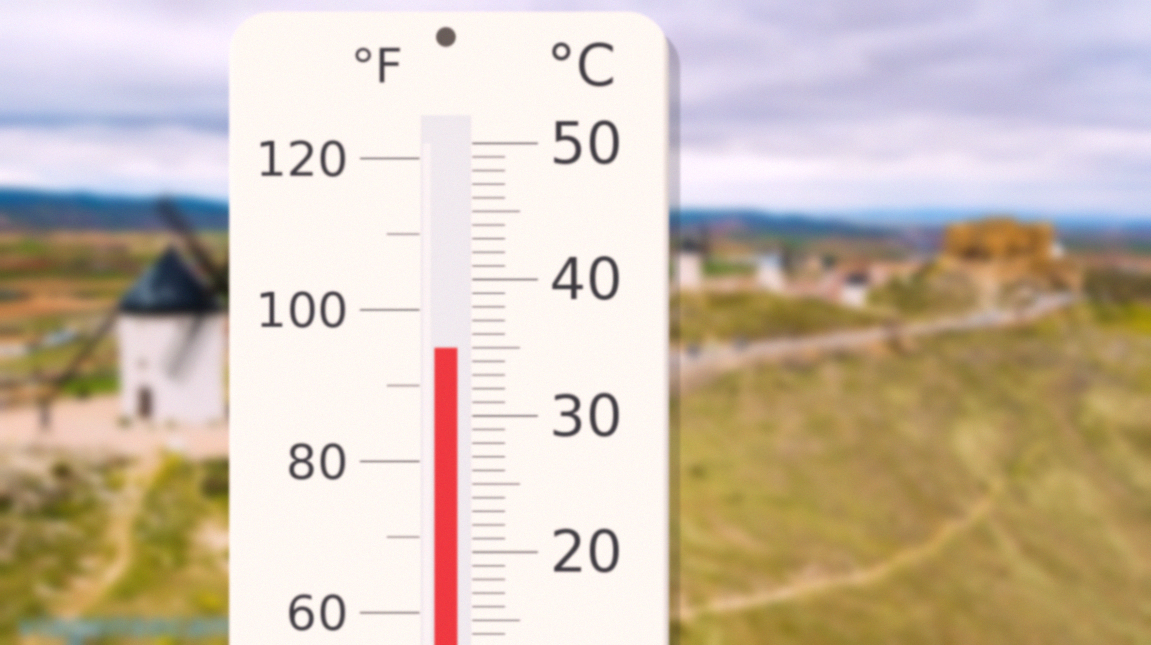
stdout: 35 °C
